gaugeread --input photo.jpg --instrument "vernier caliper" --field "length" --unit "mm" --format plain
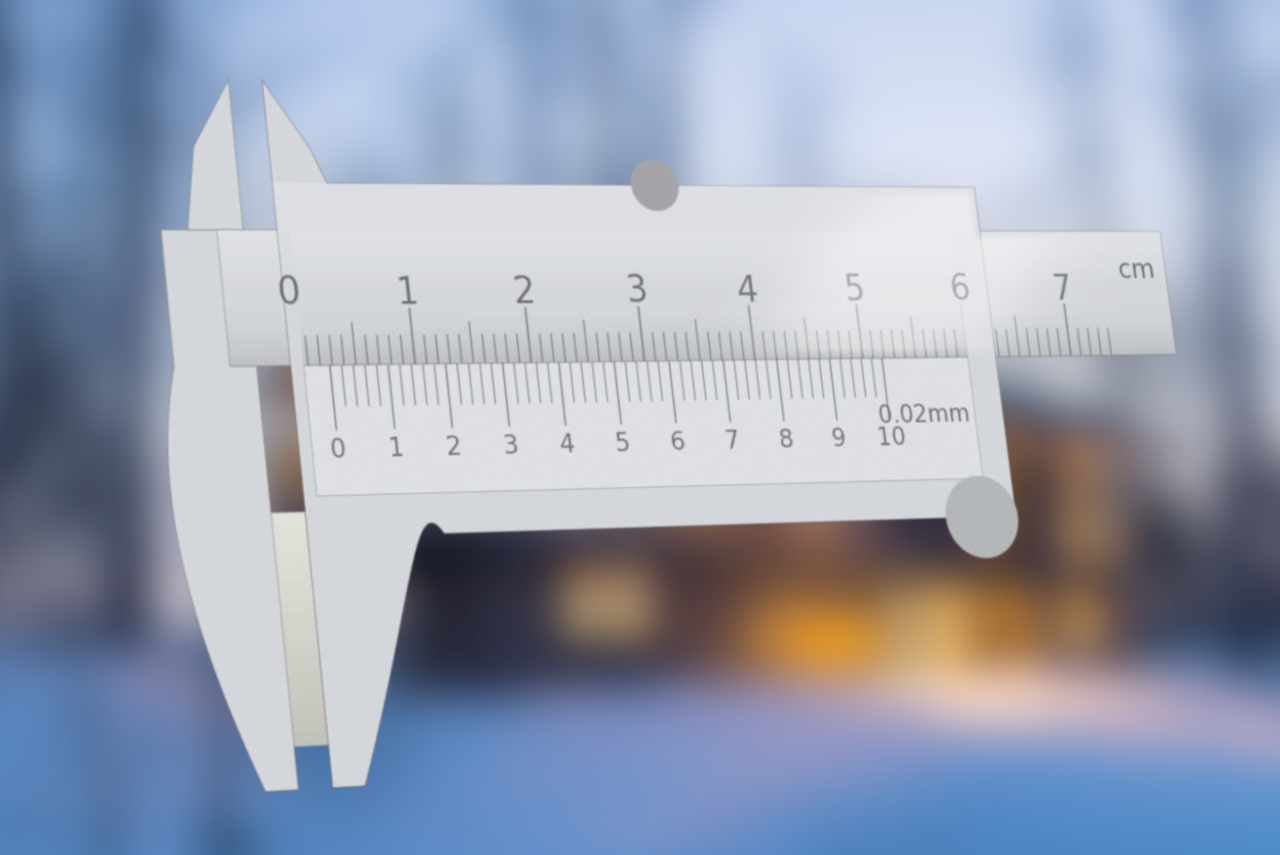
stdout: 2.8 mm
